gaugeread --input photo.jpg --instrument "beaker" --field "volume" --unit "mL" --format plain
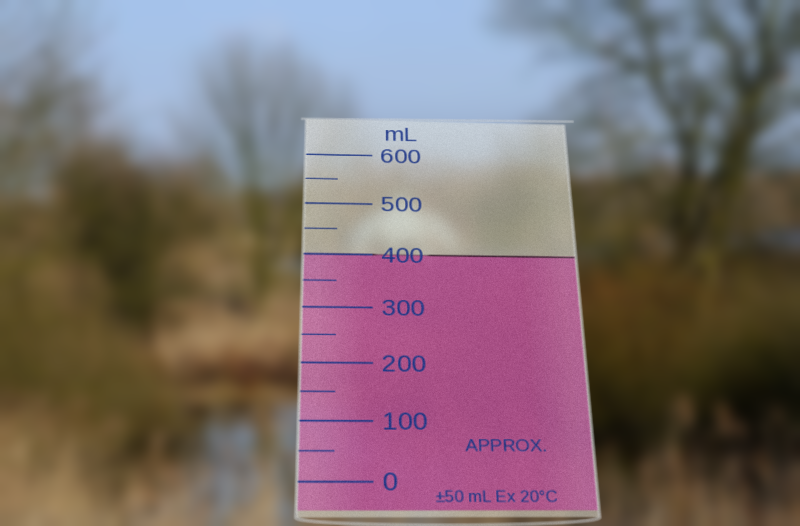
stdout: 400 mL
